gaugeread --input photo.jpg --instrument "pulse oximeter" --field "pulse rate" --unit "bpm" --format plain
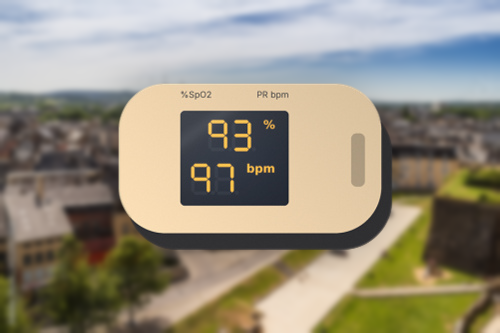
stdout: 97 bpm
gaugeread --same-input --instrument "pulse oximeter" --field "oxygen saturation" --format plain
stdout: 93 %
